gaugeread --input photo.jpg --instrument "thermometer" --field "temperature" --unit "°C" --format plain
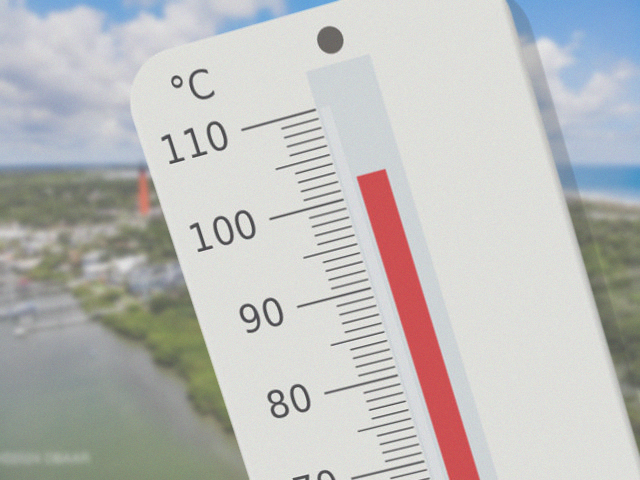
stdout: 102 °C
